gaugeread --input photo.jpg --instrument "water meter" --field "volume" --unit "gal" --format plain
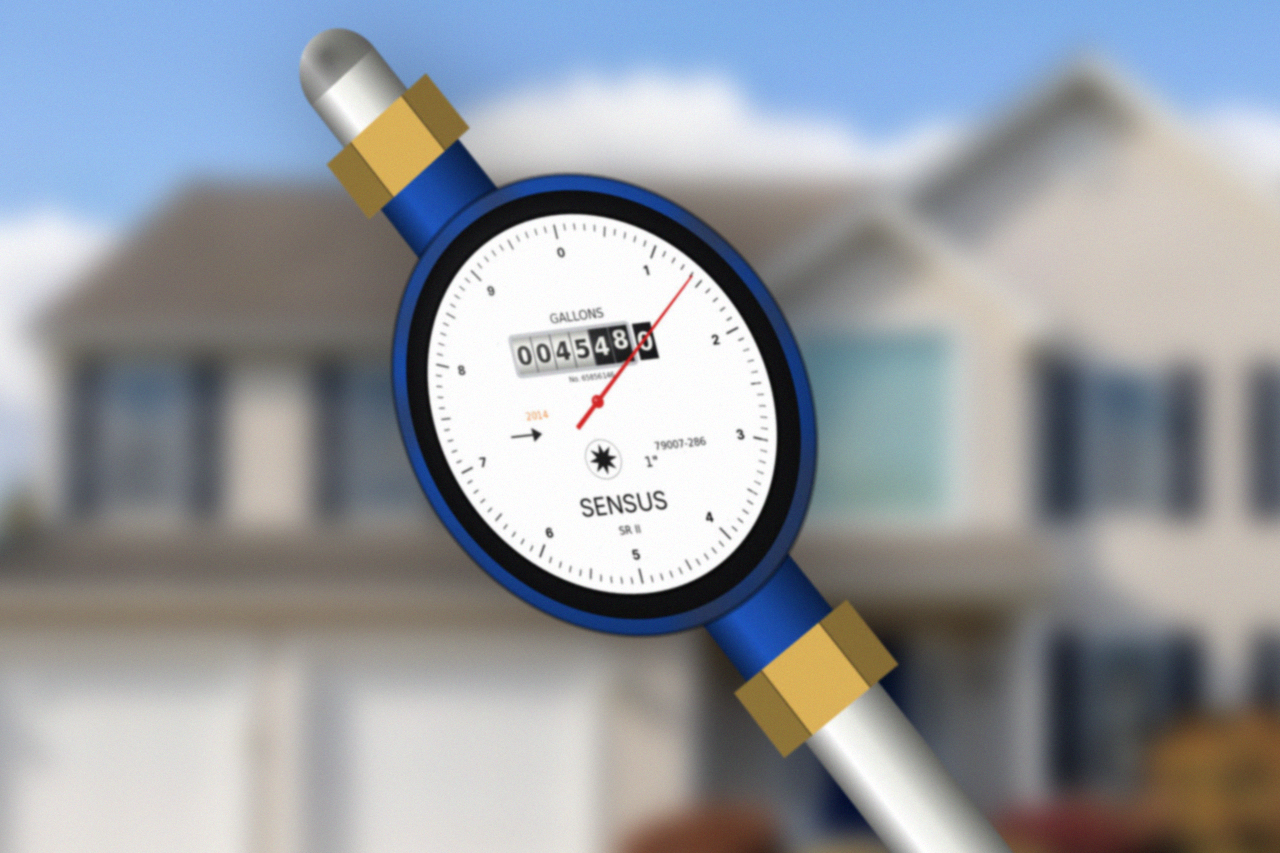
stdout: 45481.4 gal
